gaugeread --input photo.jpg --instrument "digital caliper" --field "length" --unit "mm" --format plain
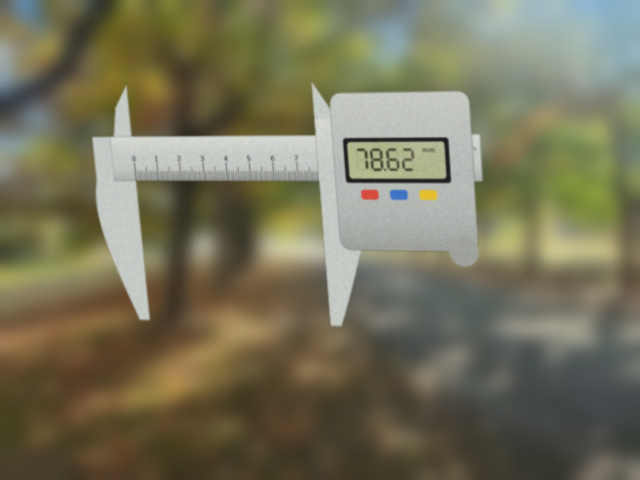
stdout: 78.62 mm
